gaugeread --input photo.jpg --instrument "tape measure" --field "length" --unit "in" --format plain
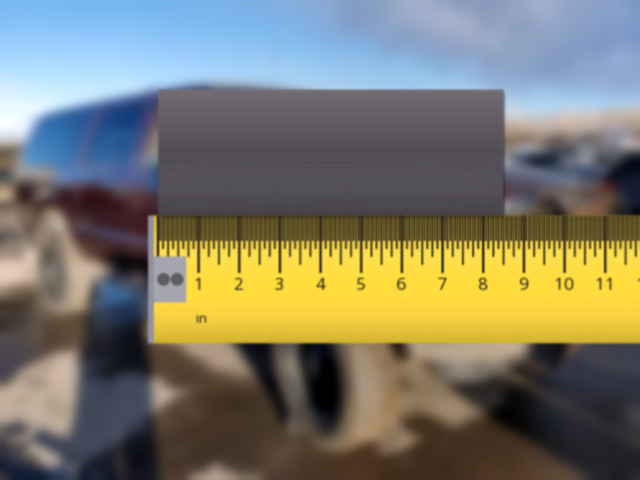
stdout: 8.5 in
